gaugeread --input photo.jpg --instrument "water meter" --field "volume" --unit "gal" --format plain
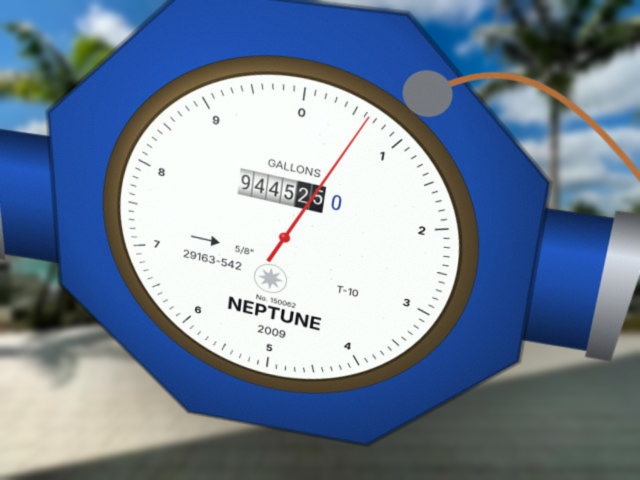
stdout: 9445250.6 gal
